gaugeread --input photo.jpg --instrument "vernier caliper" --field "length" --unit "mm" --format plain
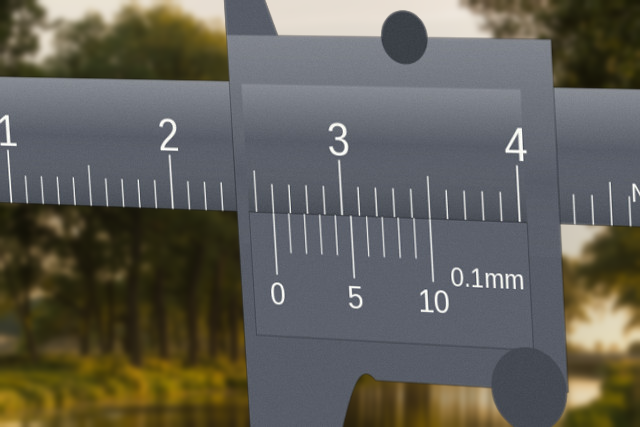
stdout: 26.0 mm
